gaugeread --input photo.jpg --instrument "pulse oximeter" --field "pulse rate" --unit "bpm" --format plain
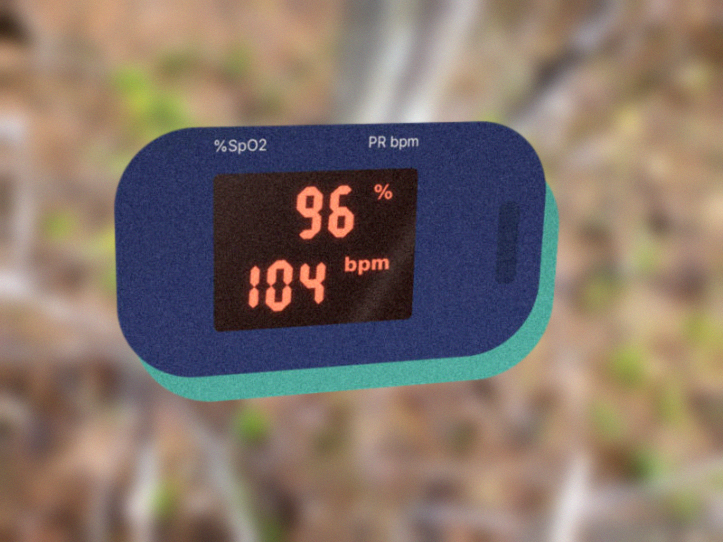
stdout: 104 bpm
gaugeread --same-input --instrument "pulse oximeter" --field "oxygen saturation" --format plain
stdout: 96 %
